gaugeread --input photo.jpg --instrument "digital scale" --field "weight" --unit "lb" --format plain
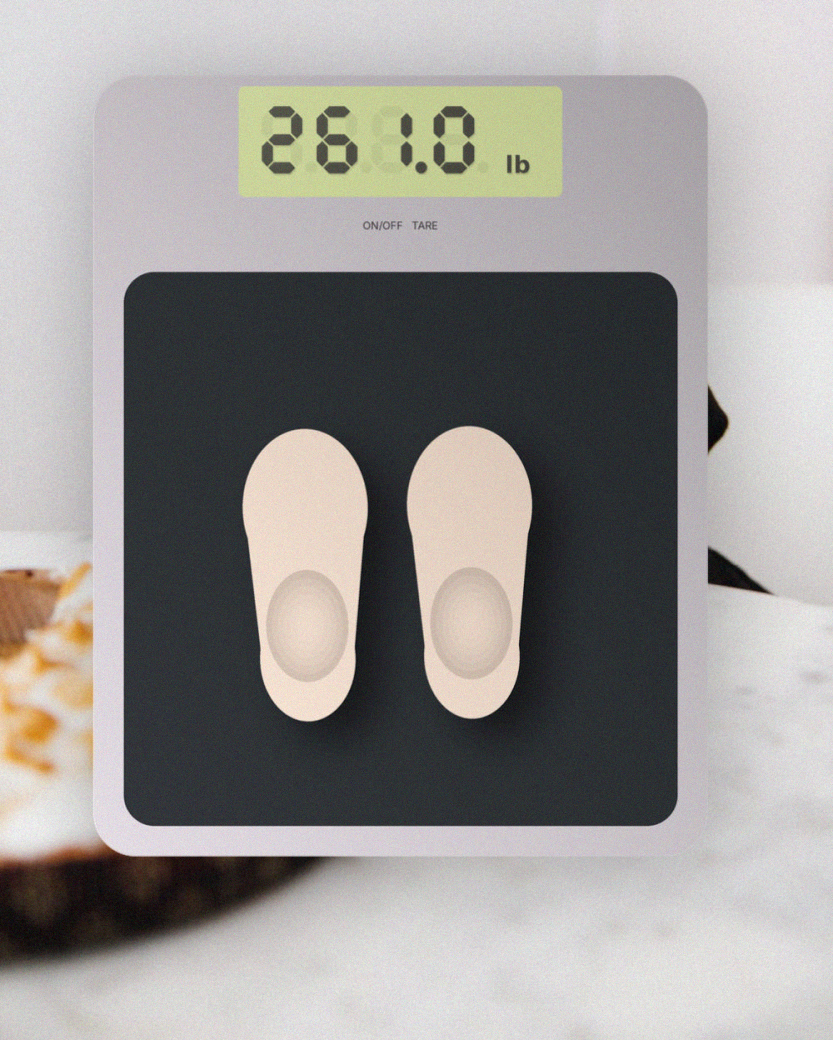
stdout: 261.0 lb
